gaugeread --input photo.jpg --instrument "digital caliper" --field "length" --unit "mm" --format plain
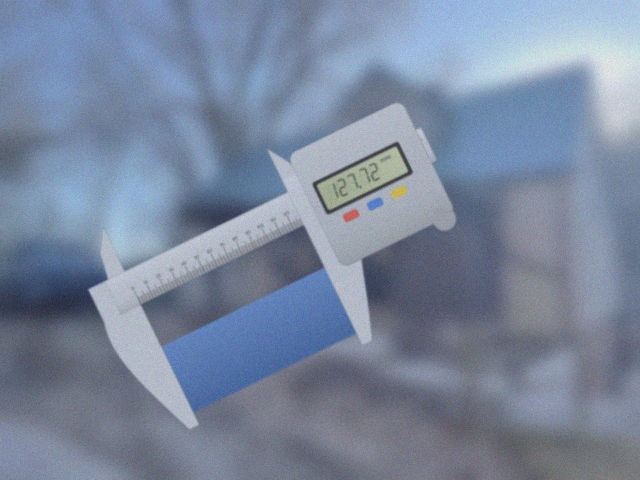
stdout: 127.72 mm
